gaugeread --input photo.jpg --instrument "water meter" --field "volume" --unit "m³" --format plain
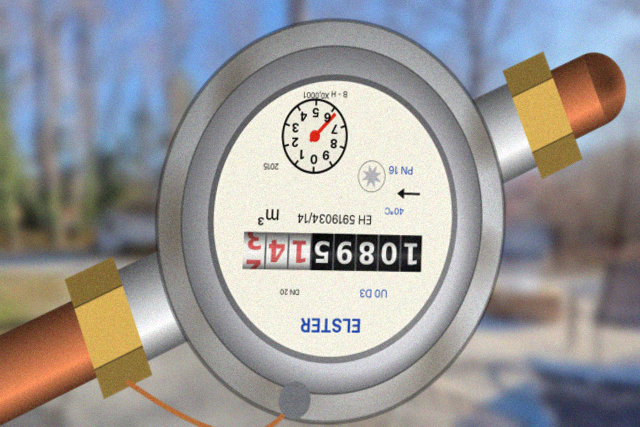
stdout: 10895.1426 m³
